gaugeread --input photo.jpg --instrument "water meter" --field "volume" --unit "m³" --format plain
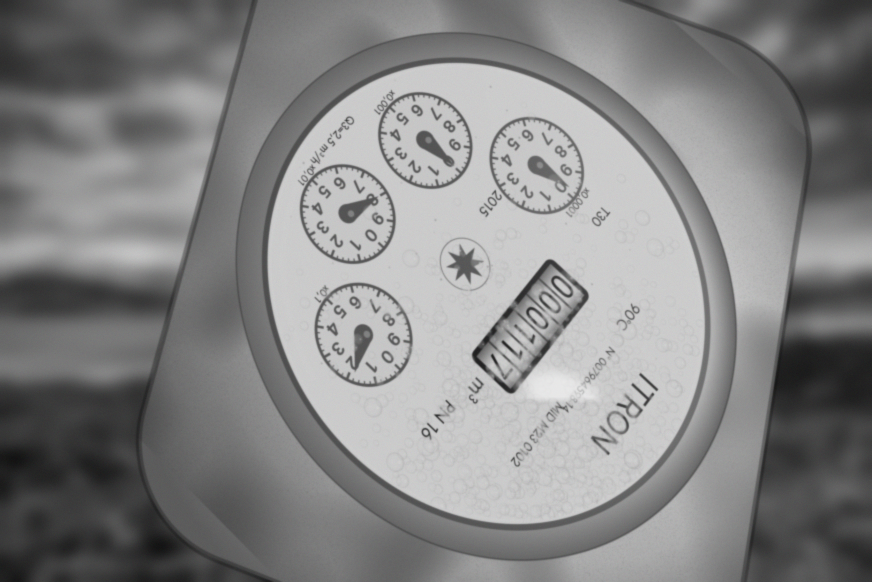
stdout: 117.1799 m³
